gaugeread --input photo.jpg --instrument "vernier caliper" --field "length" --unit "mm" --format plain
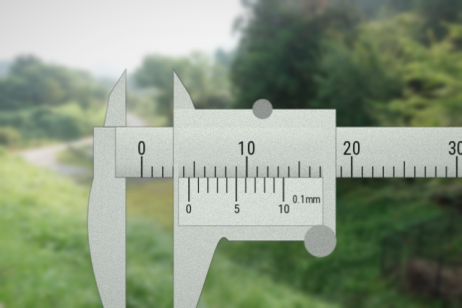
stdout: 4.5 mm
